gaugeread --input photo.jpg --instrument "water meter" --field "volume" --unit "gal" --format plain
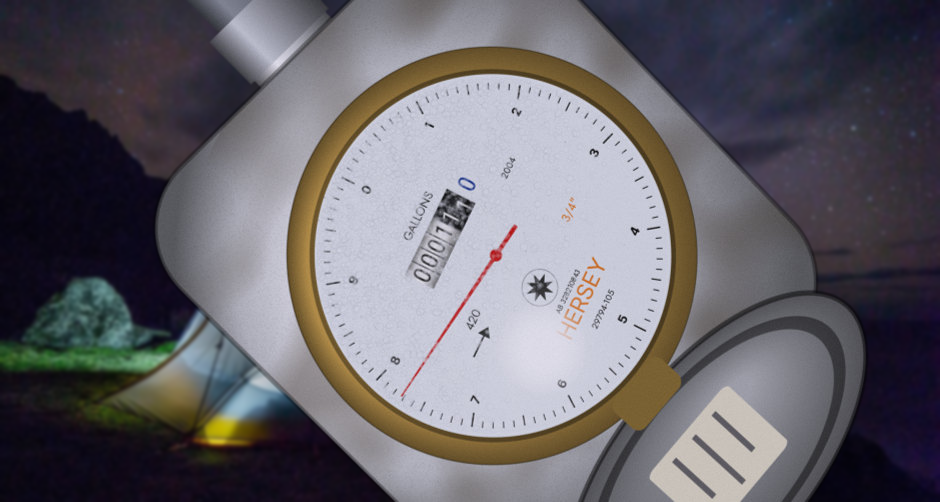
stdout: 1107.7 gal
